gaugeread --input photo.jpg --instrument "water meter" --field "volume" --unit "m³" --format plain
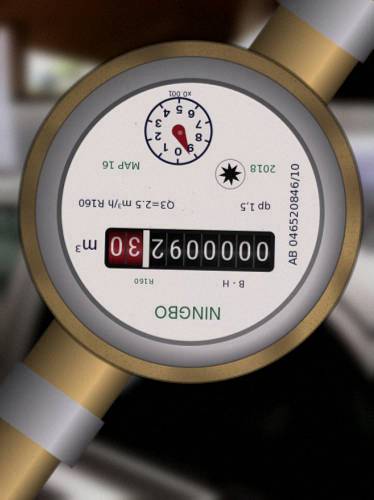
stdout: 92.299 m³
